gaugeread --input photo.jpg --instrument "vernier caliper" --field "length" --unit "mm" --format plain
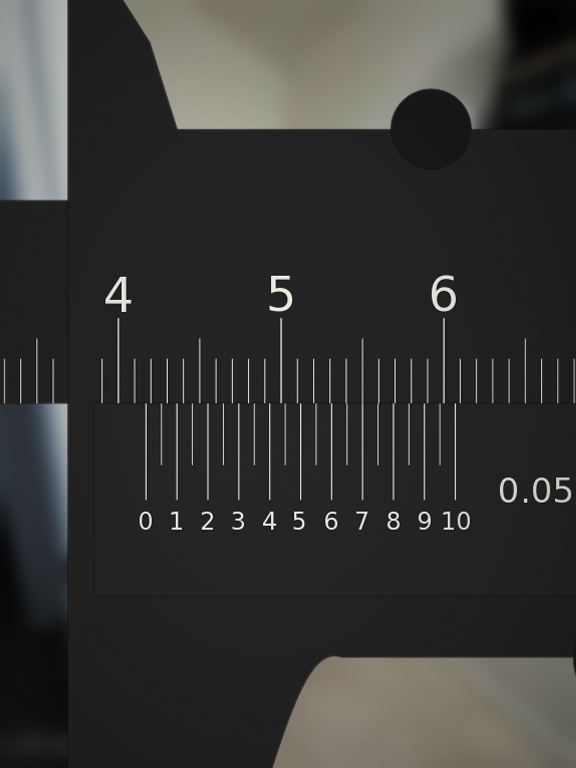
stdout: 41.7 mm
